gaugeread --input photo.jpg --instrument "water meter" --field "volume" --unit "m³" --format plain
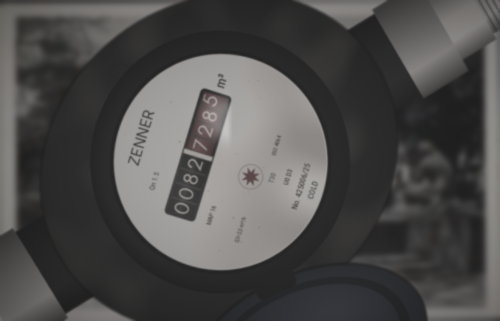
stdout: 82.7285 m³
